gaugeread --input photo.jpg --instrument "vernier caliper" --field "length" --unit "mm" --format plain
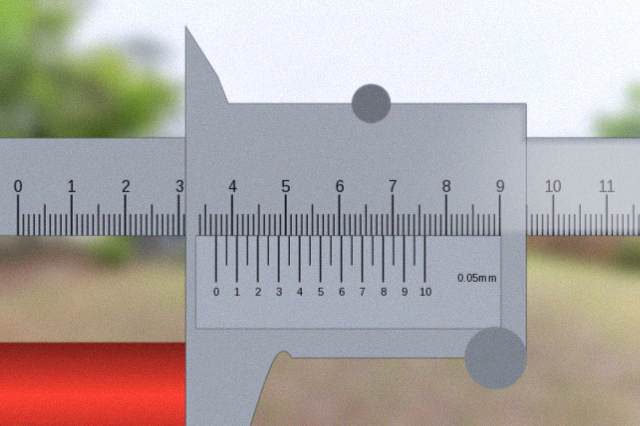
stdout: 37.0 mm
